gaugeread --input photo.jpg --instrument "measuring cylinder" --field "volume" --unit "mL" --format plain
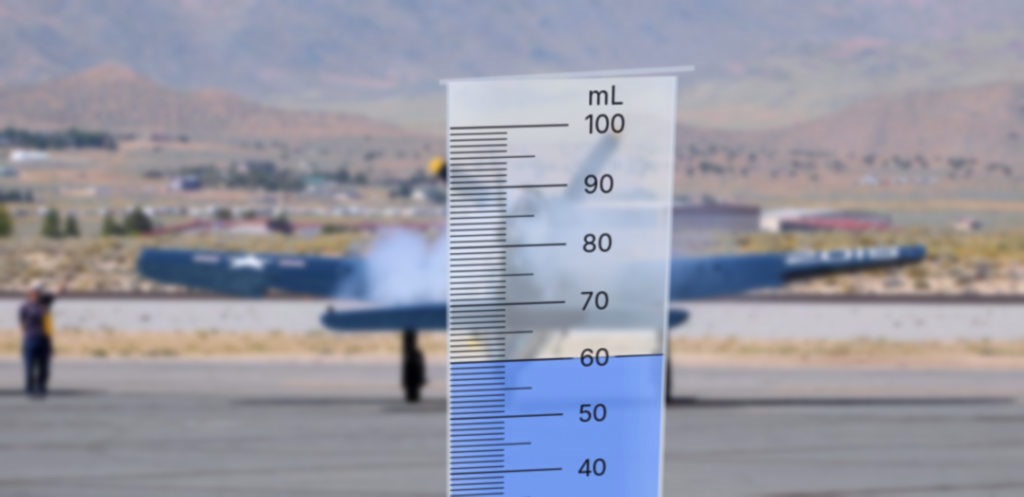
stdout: 60 mL
